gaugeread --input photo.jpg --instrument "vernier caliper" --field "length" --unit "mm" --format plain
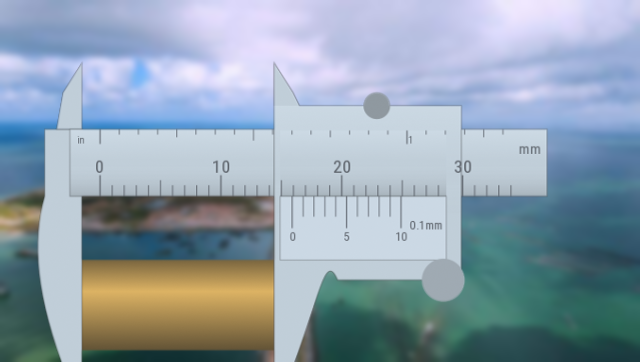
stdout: 15.9 mm
